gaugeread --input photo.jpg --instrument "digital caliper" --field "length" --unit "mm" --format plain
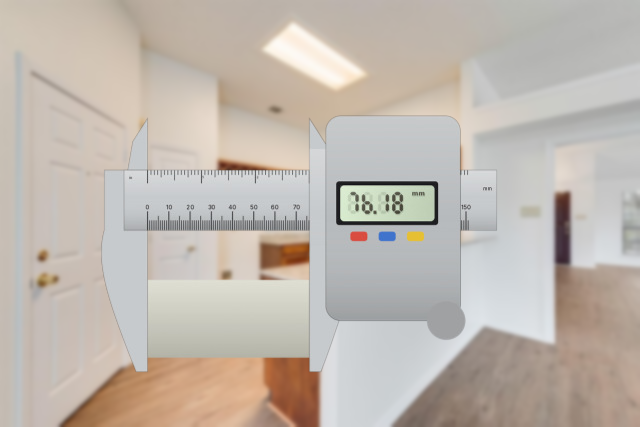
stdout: 76.18 mm
